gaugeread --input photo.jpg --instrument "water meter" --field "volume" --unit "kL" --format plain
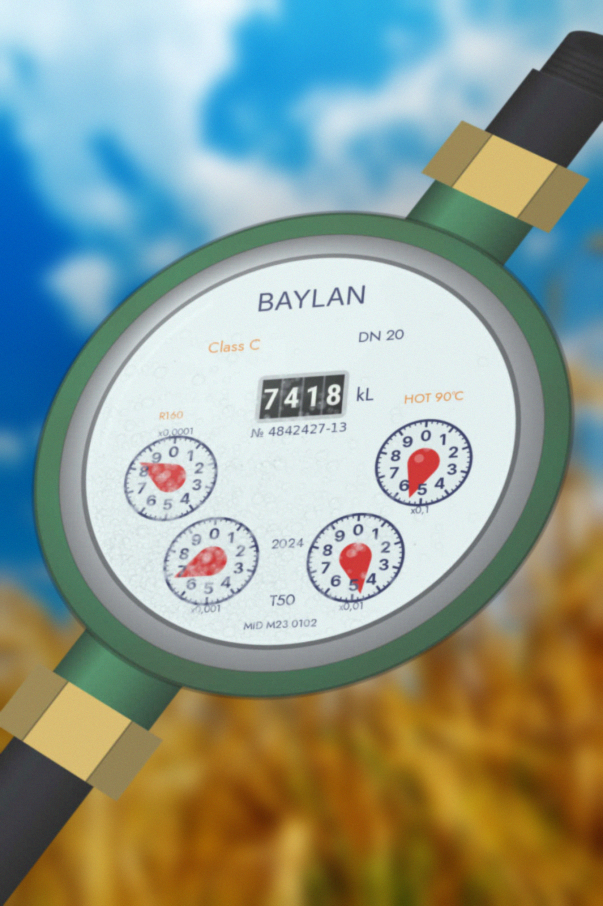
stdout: 7418.5468 kL
